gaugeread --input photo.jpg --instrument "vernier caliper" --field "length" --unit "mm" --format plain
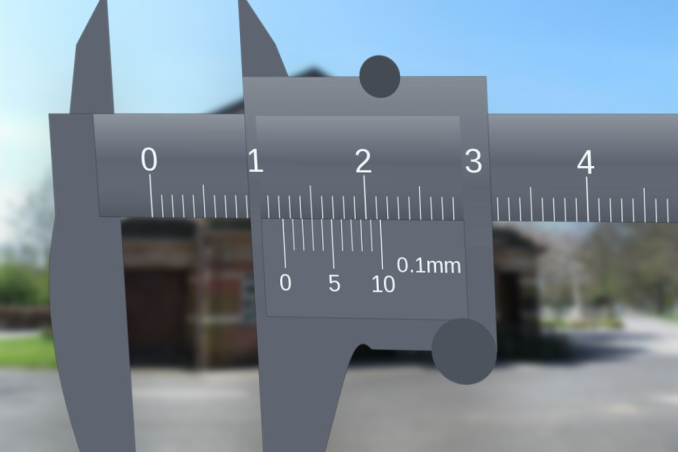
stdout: 12.3 mm
